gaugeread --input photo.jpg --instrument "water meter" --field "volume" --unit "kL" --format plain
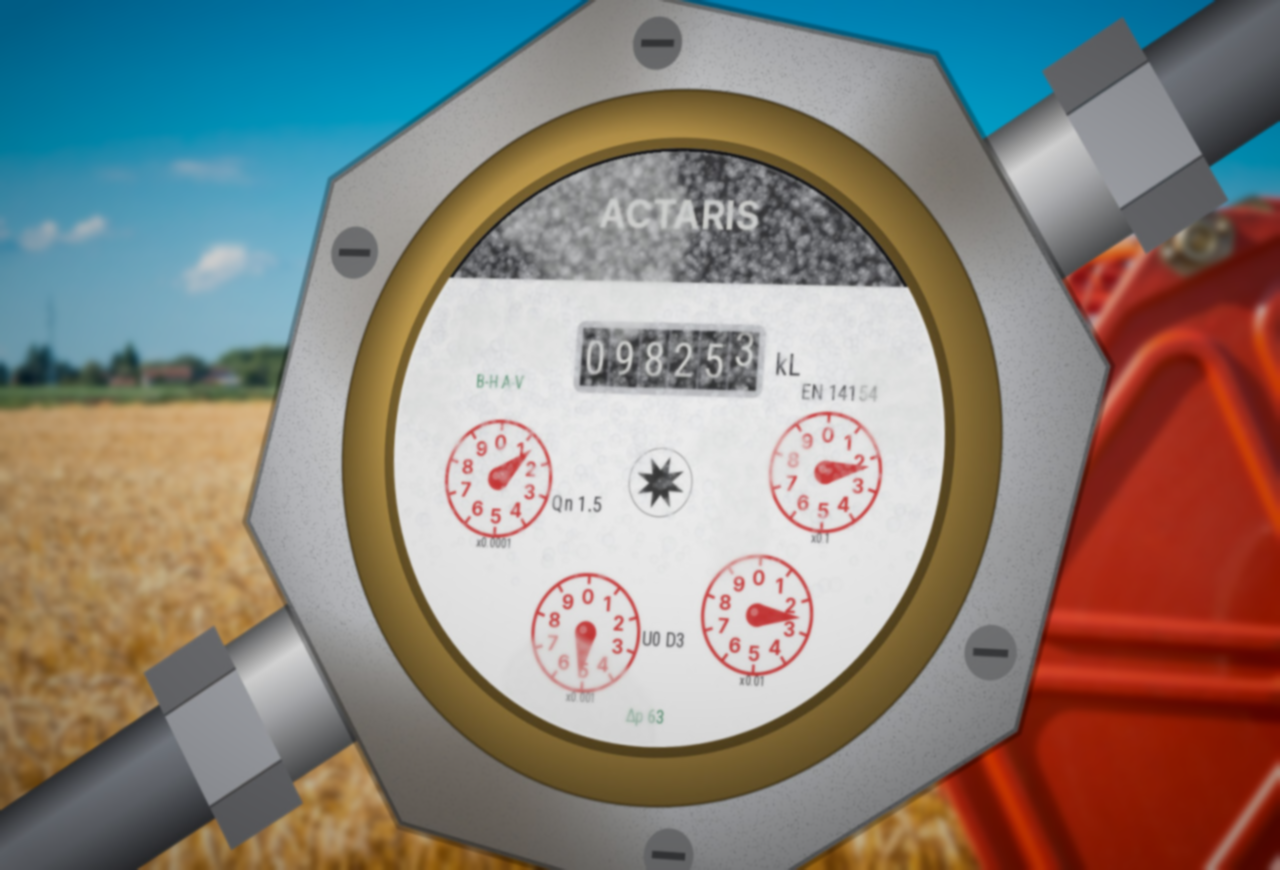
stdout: 98253.2251 kL
